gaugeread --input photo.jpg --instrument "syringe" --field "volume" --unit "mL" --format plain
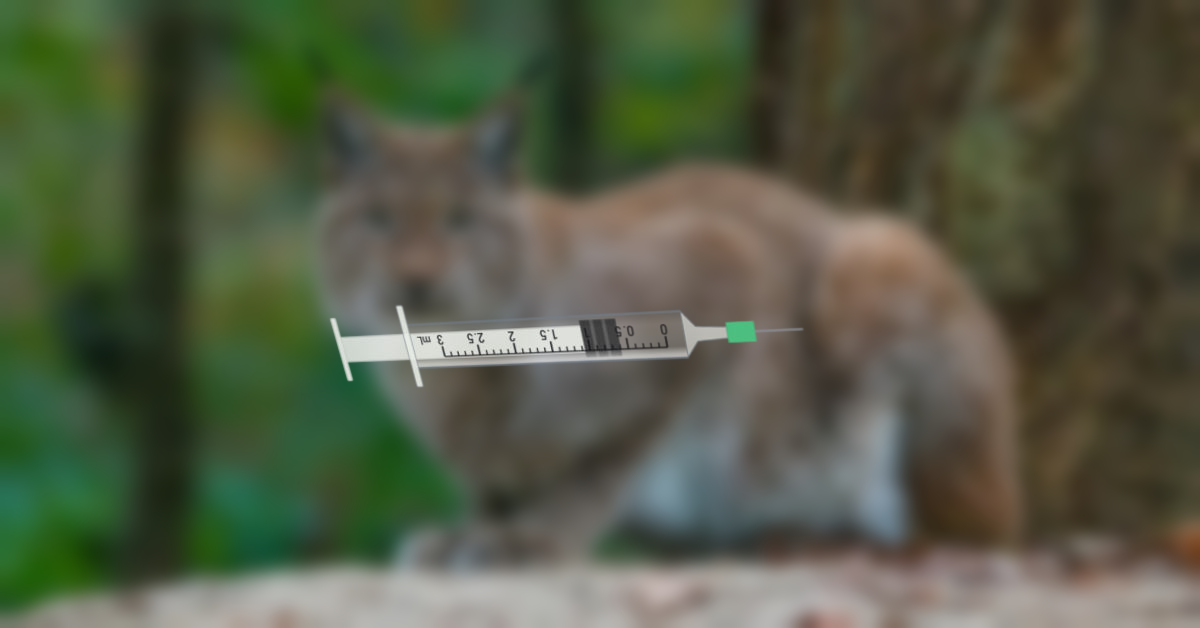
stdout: 0.6 mL
